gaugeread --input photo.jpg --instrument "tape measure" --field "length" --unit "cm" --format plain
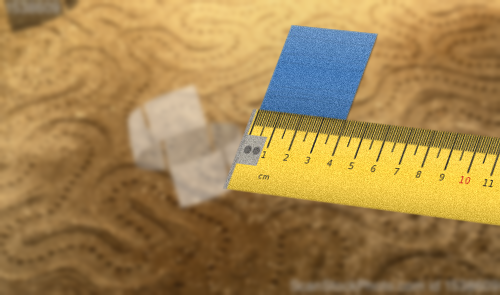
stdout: 4 cm
